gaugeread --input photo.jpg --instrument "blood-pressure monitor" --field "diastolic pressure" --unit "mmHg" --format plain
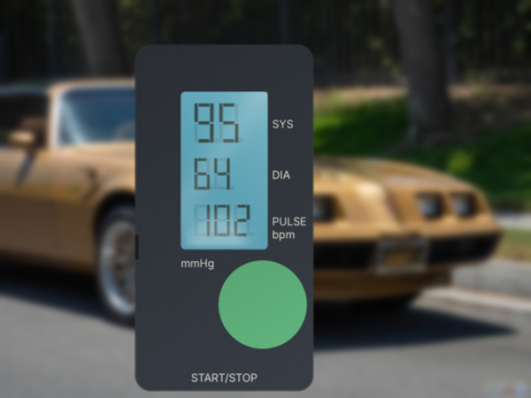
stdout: 64 mmHg
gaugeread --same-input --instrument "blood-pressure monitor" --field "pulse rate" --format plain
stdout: 102 bpm
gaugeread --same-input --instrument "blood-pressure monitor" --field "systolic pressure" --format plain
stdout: 95 mmHg
